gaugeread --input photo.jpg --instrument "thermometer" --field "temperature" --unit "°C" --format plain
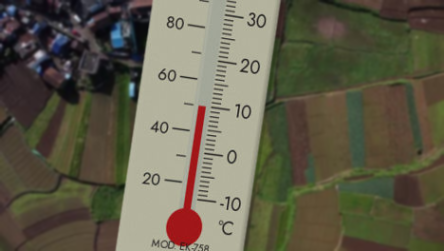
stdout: 10 °C
